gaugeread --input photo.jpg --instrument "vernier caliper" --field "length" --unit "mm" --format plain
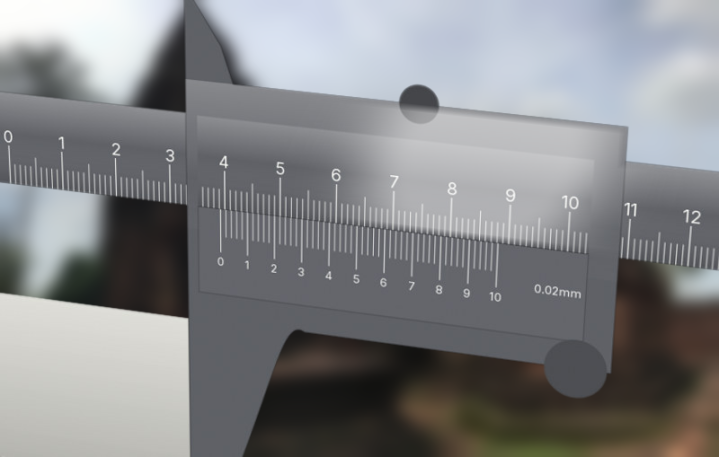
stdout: 39.2 mm
